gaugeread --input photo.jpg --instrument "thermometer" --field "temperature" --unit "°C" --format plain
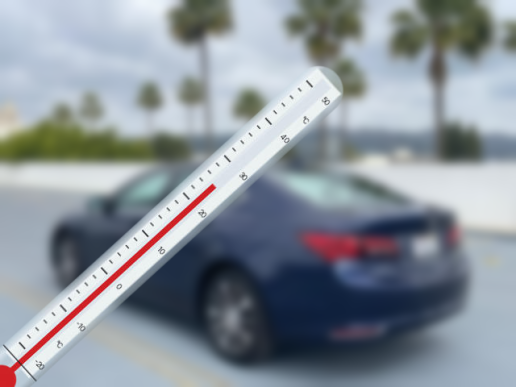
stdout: 25 °C
